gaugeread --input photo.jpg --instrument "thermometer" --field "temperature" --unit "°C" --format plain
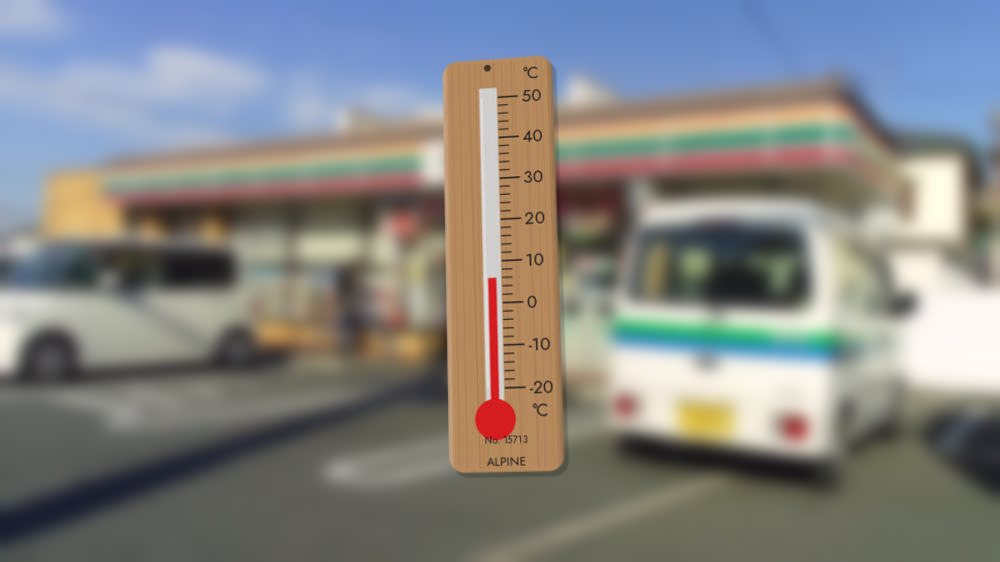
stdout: 6 °C
